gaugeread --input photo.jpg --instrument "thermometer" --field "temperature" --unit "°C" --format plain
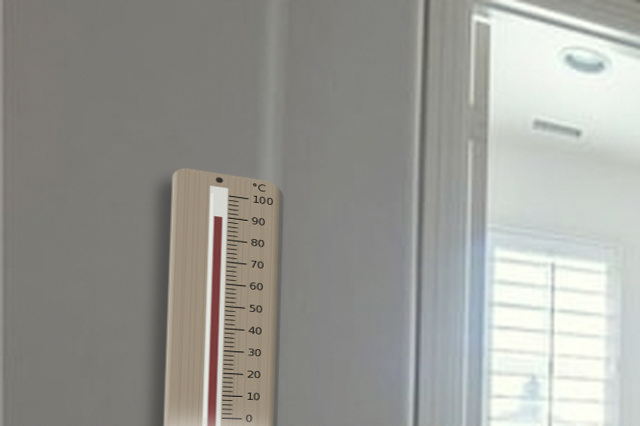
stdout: 90 °C
